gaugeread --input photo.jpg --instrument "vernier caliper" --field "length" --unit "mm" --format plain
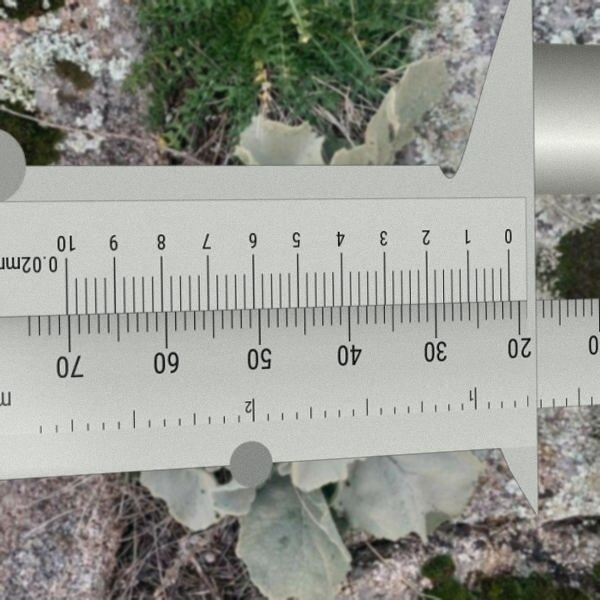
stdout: 21.2 mm
